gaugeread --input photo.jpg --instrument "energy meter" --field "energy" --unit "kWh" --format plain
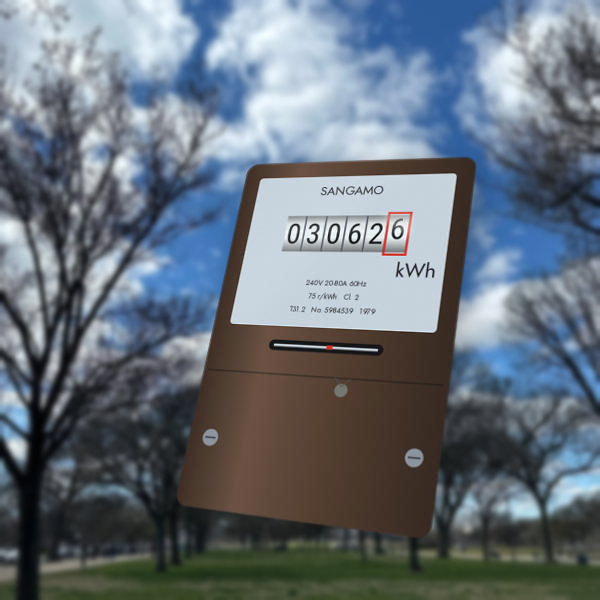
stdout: 3062.6 kWh
